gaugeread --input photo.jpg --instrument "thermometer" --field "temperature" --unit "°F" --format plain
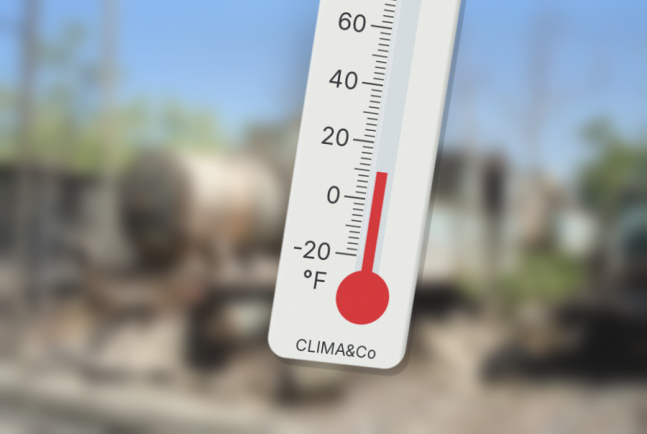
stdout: 10 °F
